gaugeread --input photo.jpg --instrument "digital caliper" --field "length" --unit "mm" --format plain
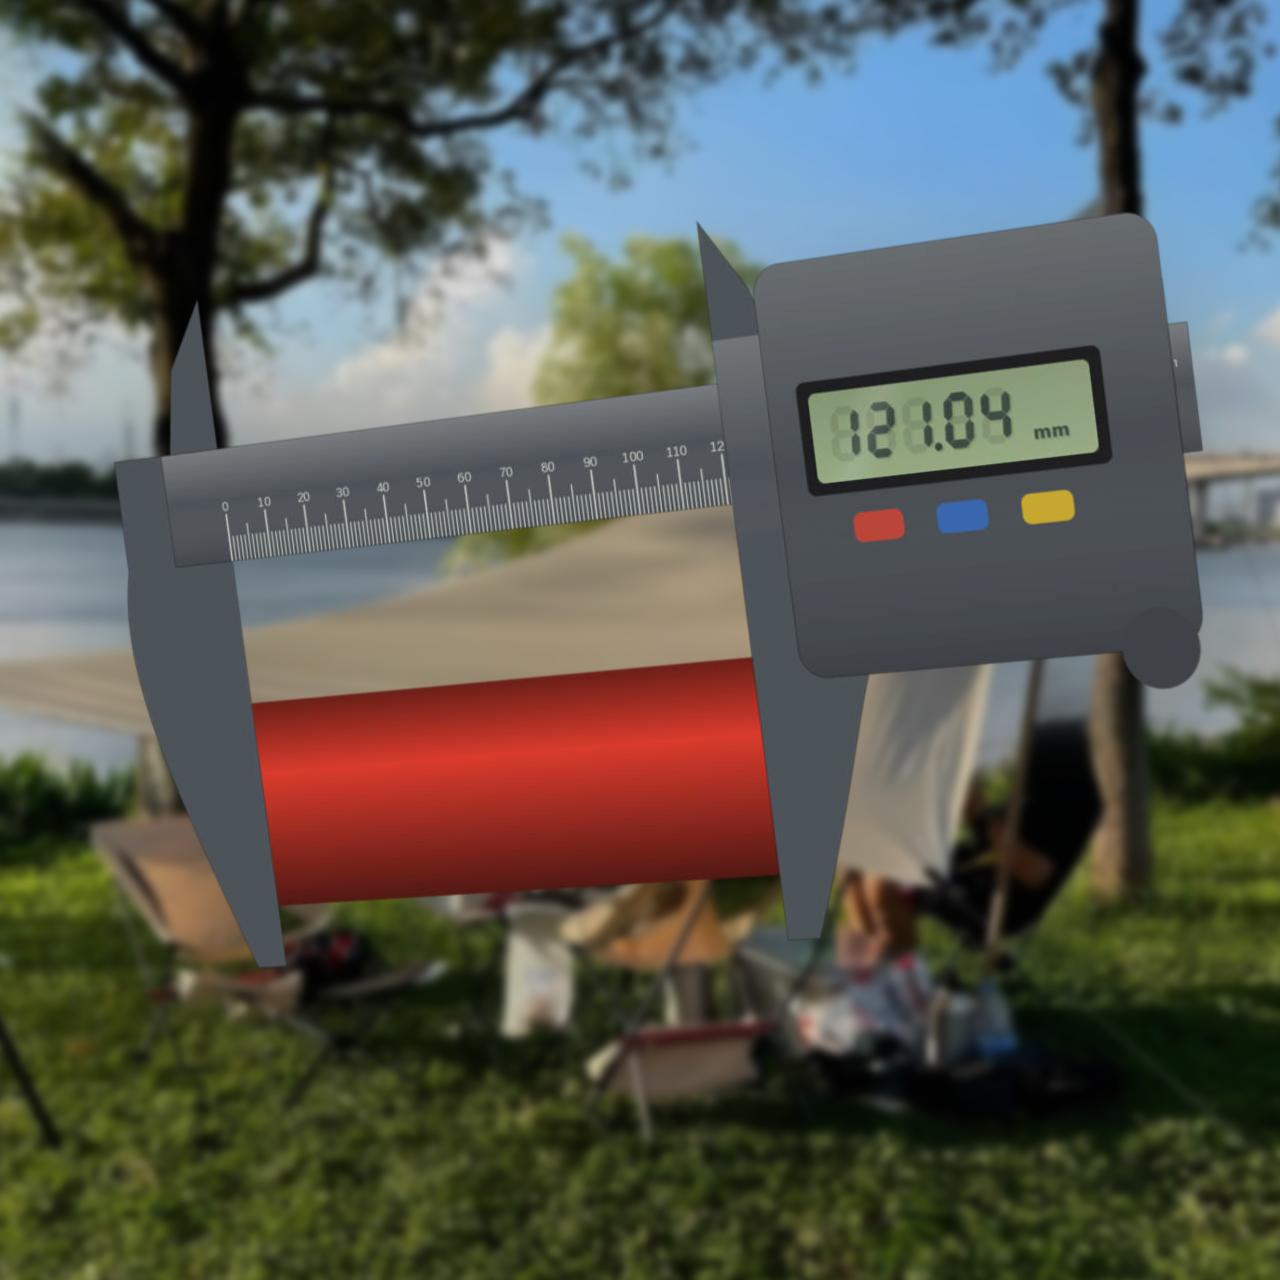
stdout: 121.04 mm
